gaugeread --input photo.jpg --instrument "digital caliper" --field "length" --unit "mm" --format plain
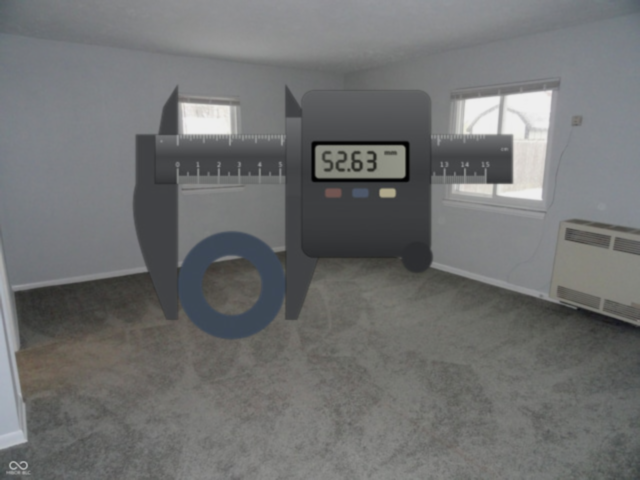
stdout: 52.63 mm
